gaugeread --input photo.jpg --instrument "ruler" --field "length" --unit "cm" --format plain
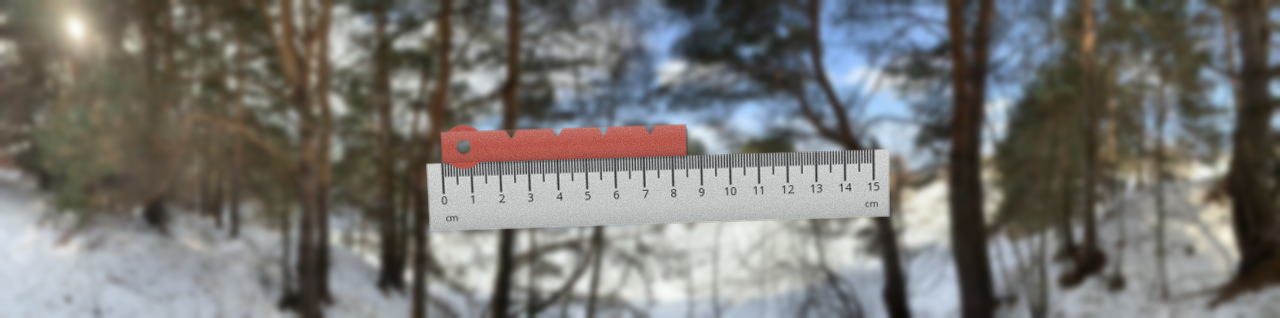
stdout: 8.5 cm
